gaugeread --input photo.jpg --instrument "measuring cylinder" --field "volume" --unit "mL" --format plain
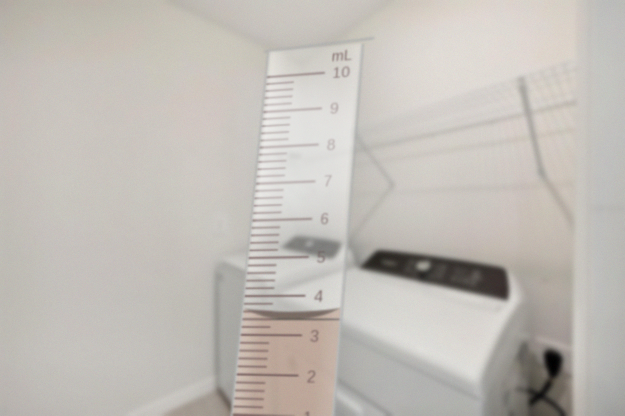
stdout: 3.4 mL
